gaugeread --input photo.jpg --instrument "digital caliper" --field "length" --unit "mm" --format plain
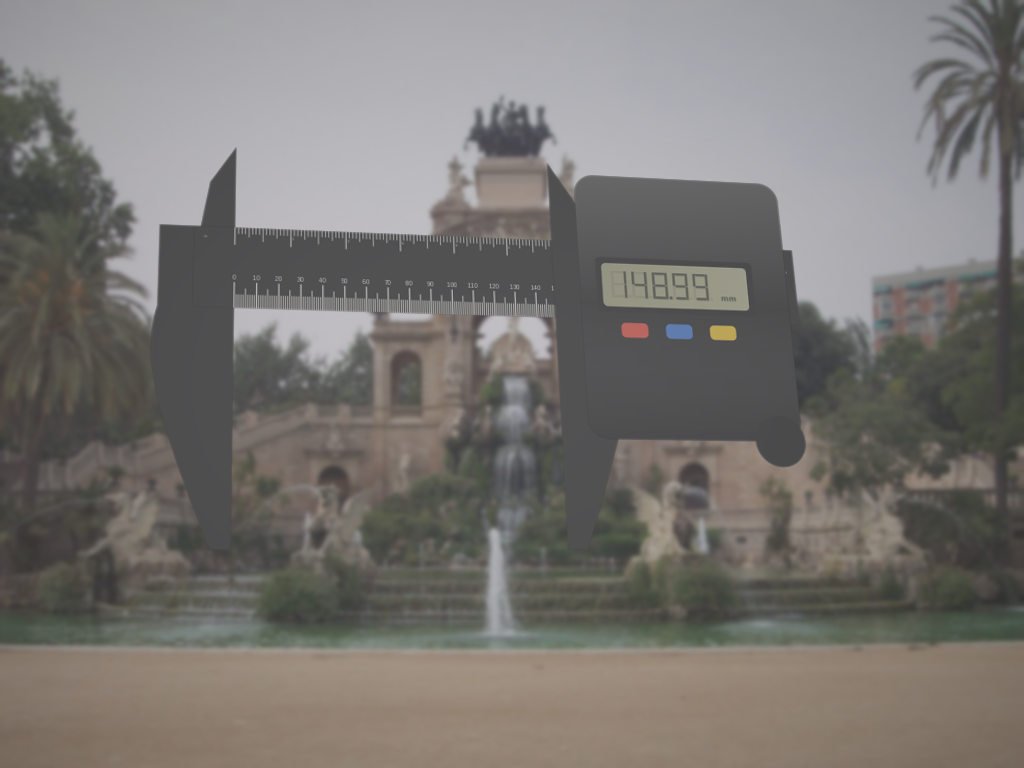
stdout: 148.99 mm
